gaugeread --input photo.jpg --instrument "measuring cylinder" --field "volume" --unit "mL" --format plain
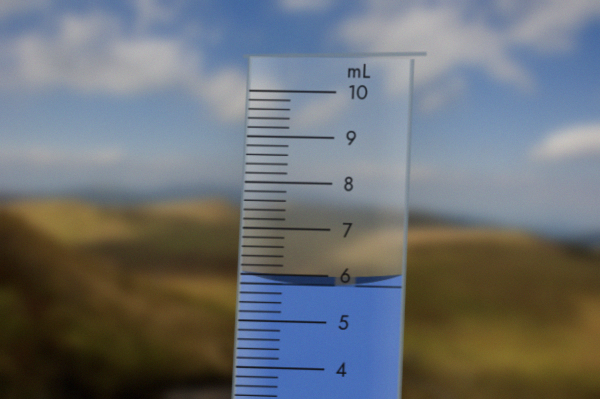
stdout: 5.8 mL
